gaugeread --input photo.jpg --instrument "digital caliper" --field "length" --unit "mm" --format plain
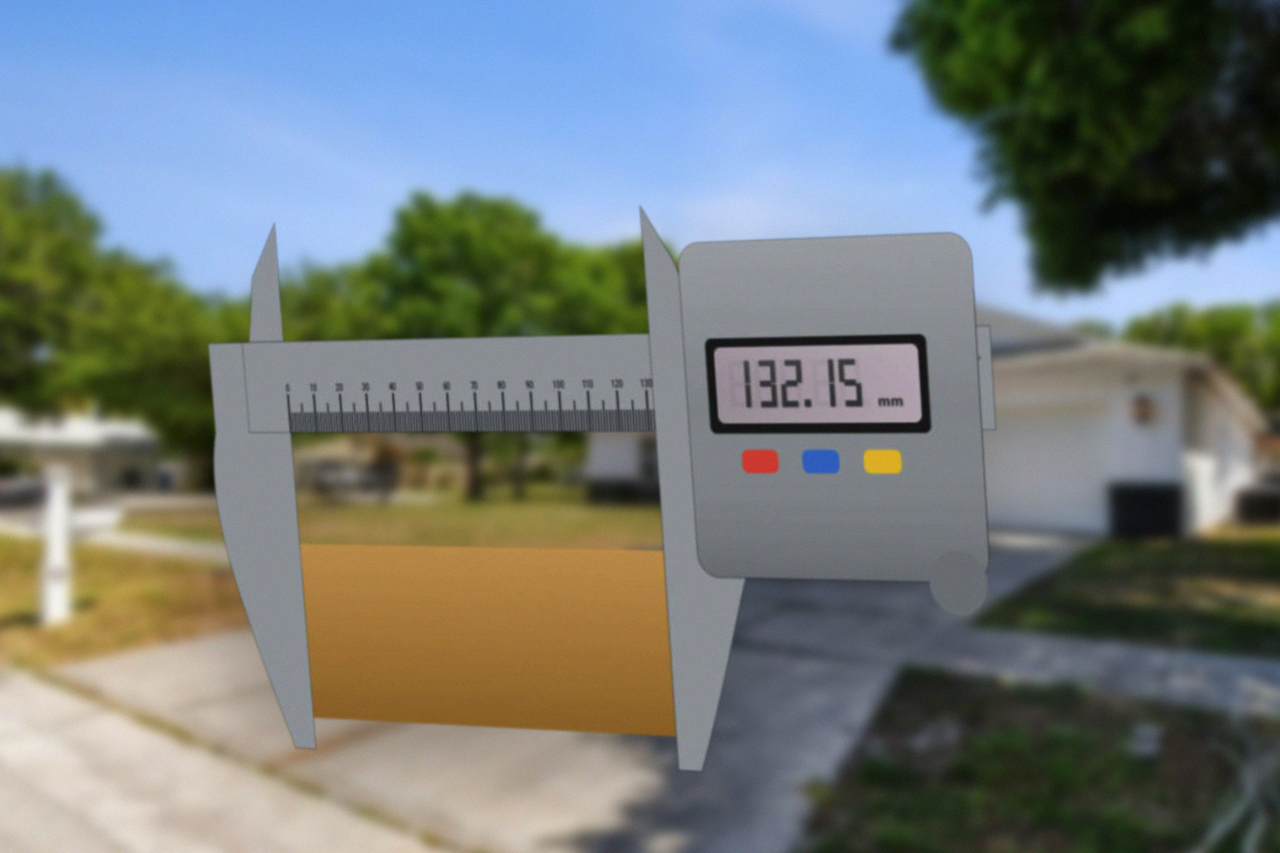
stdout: 132.15 mm
